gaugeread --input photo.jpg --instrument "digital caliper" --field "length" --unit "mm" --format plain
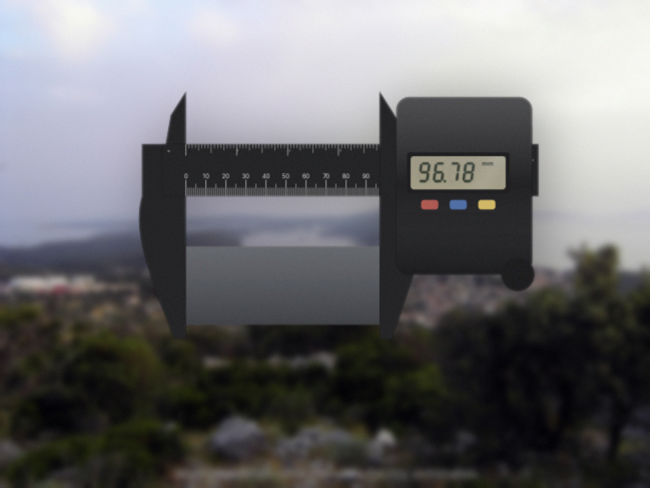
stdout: 96.78 mm
